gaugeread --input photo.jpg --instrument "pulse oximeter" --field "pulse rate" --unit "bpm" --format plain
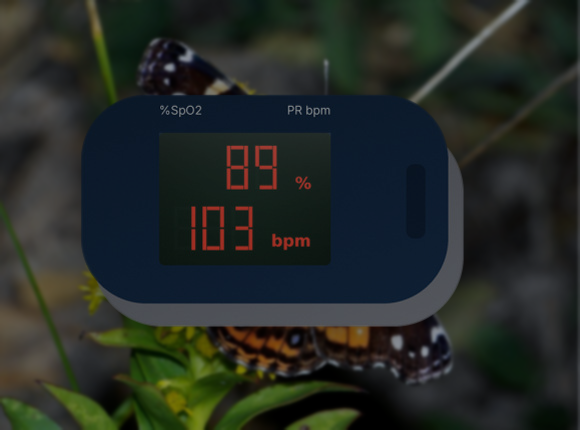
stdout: 103 bpm
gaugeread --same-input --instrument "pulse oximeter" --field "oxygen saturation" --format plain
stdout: 89 %
